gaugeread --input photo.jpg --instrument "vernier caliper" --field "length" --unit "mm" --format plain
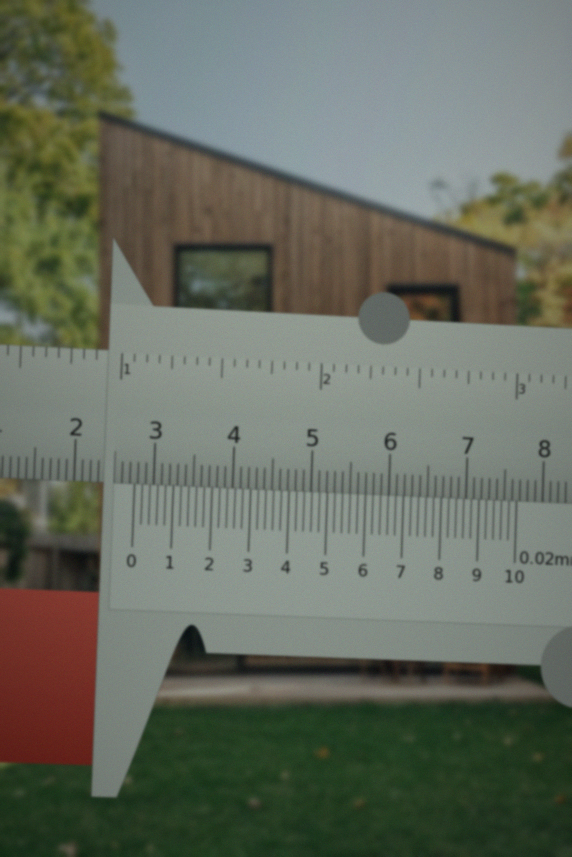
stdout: 27.6 mm
